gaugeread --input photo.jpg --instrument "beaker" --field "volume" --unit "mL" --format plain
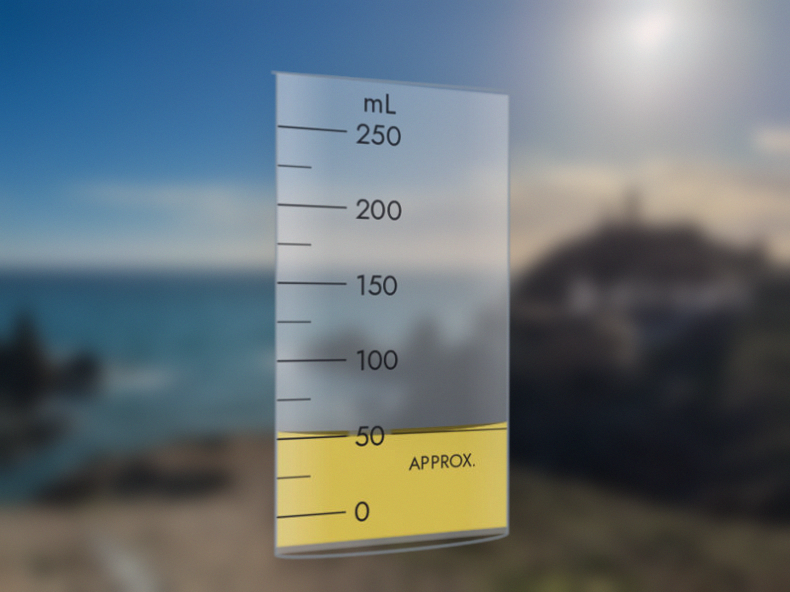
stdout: 50 mL
